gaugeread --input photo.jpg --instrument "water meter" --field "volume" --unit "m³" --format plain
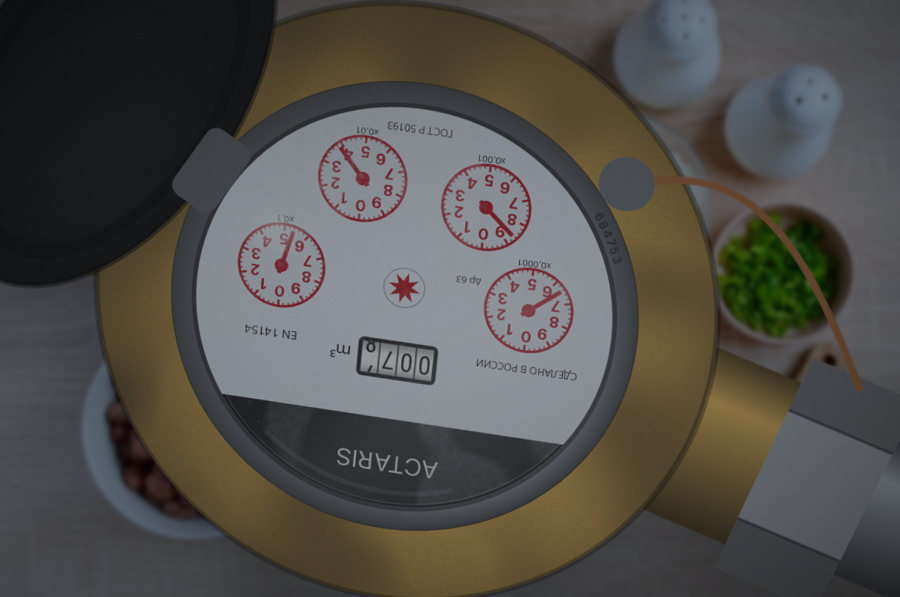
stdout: 77.5386 m³
